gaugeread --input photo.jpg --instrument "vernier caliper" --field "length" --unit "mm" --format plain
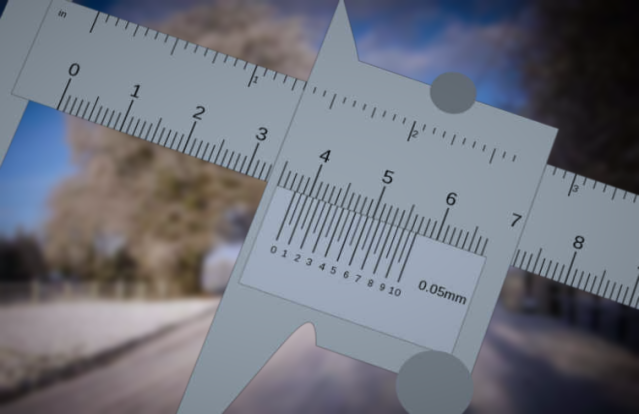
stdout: 37.8 mm
